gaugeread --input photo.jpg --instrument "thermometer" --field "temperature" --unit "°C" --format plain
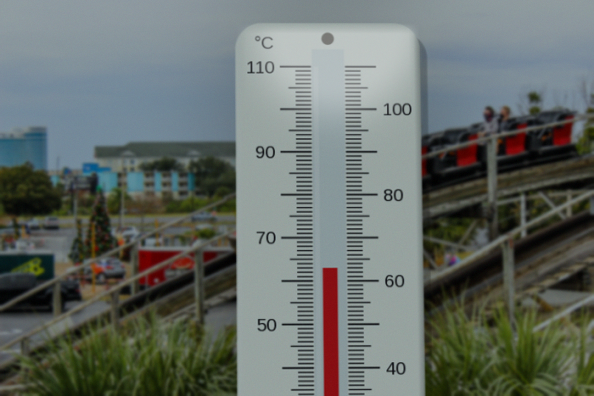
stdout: 63 °C
